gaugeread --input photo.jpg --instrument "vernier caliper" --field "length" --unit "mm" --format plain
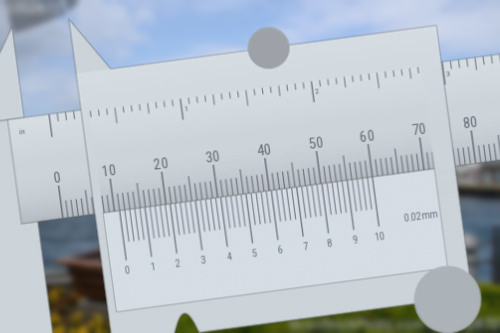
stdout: 11.0 mm
